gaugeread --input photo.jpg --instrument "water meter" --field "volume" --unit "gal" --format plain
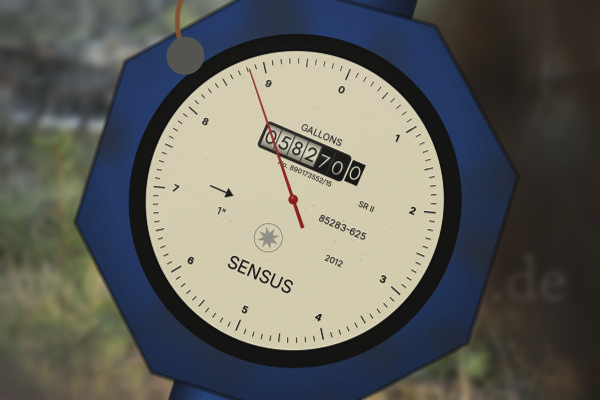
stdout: 582698.8 gal
